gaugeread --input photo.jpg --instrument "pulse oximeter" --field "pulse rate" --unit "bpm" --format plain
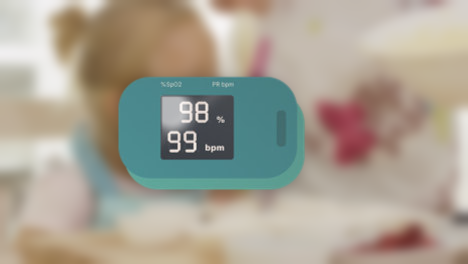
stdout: 99 bpm
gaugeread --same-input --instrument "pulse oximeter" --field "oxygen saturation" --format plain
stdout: 98 %
